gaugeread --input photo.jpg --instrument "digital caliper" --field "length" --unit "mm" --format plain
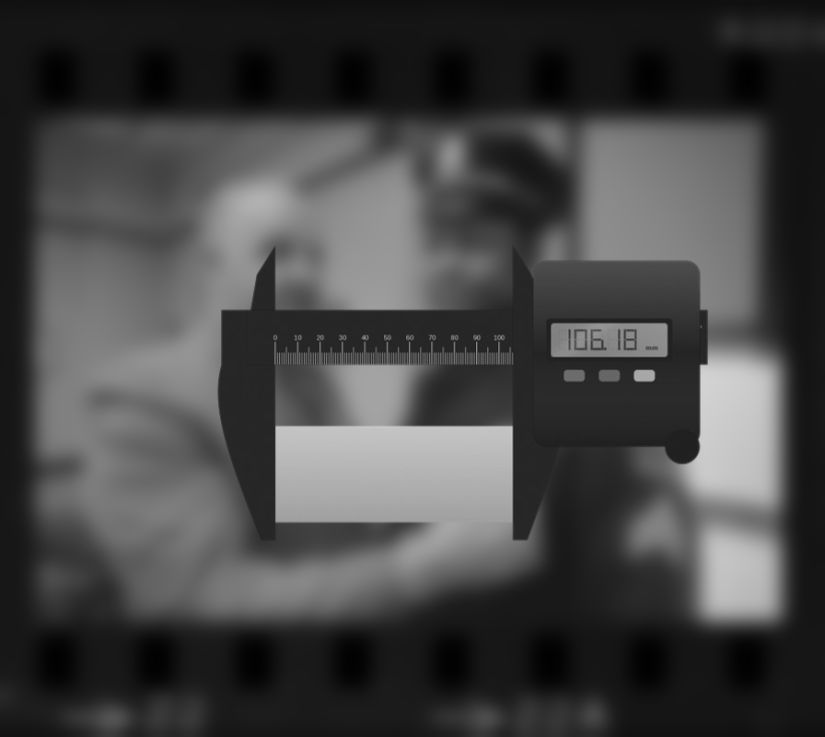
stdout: 106.18 mm
